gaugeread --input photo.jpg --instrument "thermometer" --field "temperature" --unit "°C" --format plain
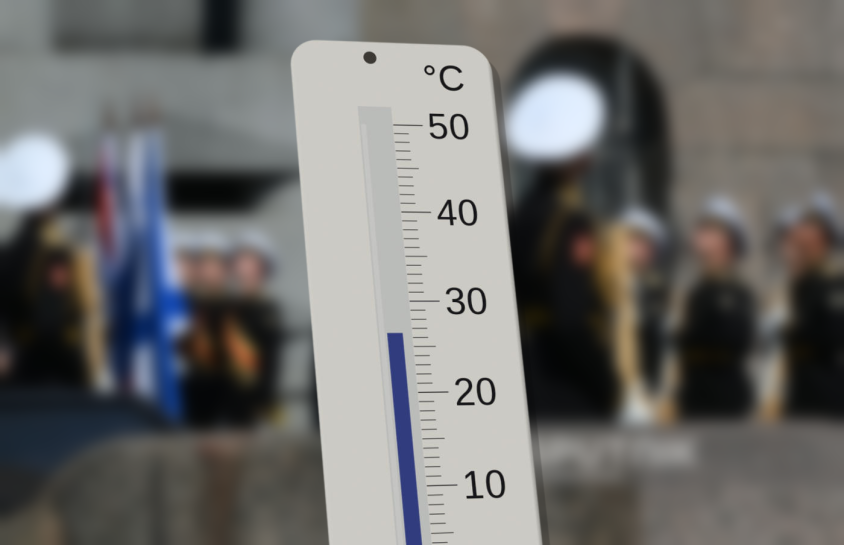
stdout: 26.5 °C
